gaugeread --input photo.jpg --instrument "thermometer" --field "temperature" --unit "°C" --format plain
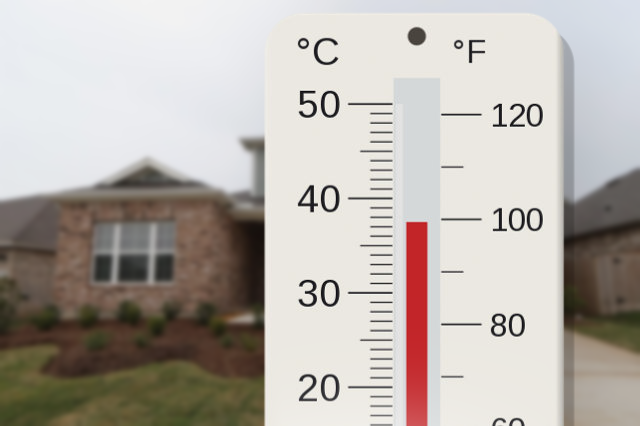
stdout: 37.5 °C
